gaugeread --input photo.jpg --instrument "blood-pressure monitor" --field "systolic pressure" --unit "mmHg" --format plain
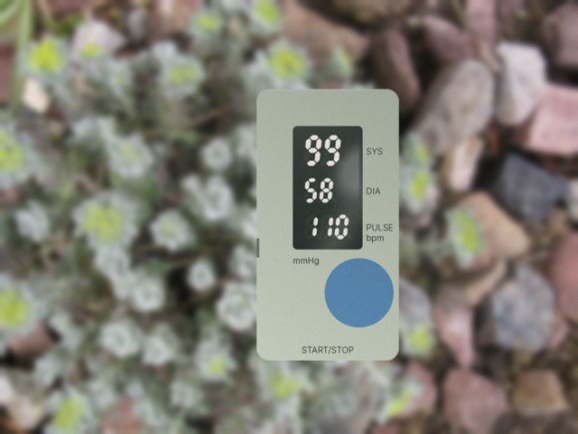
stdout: 99 mmHg
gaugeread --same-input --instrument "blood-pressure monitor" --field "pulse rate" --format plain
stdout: 110 bpm
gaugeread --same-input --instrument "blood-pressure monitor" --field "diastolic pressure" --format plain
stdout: 58 mmHg
